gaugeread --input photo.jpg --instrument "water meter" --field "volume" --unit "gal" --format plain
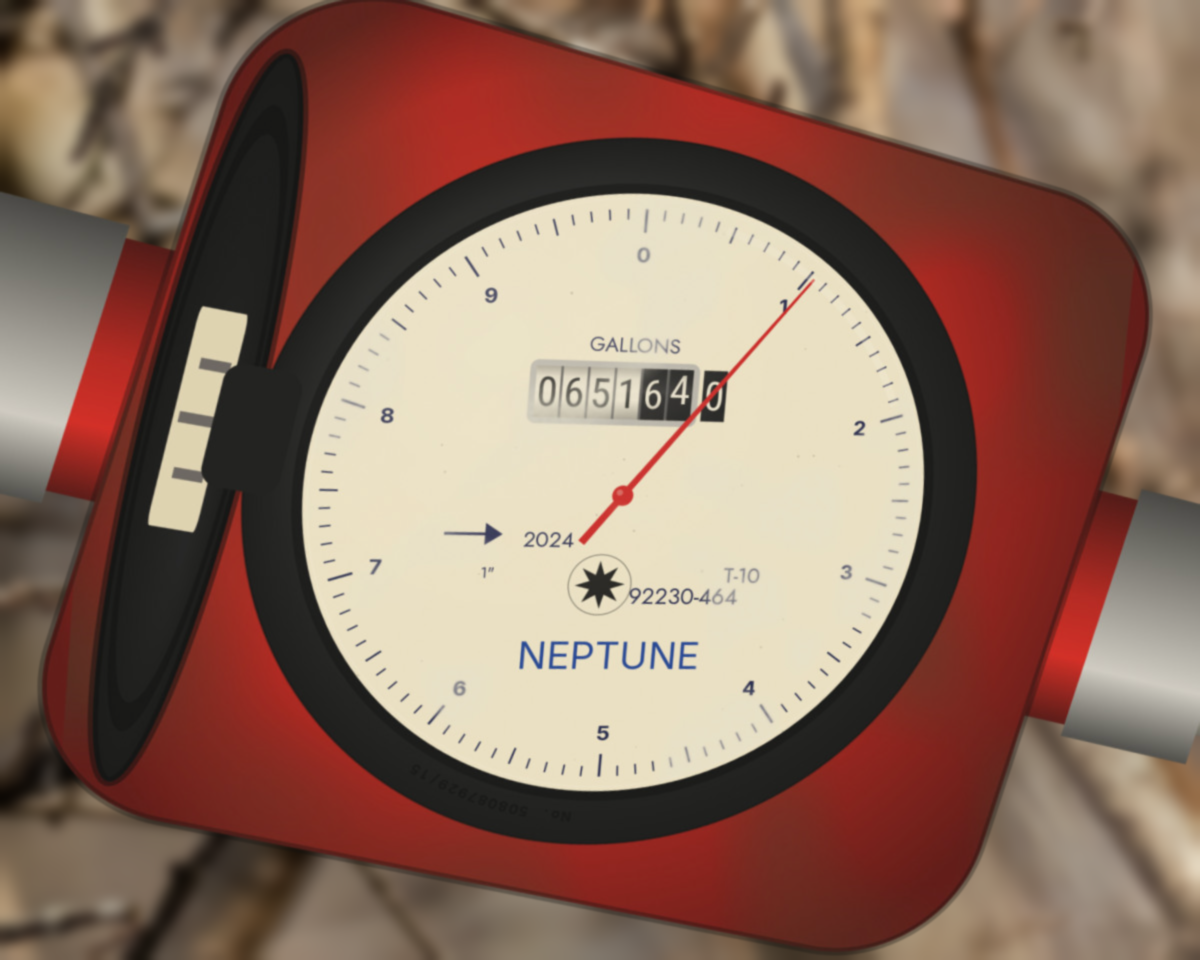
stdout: 651641.0 gal
